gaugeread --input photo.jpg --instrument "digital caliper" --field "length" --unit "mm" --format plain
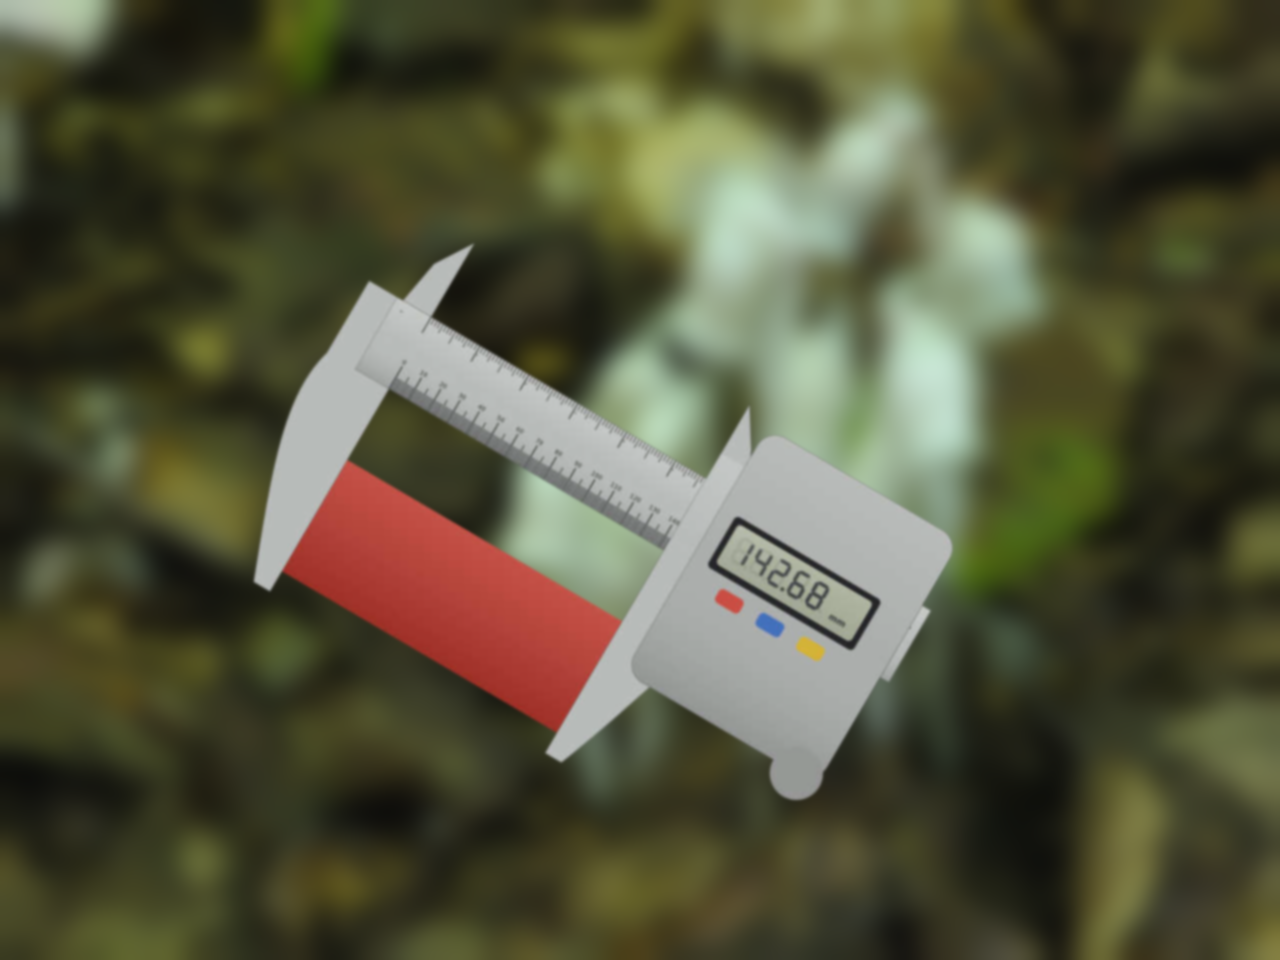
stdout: 142.68 mm
